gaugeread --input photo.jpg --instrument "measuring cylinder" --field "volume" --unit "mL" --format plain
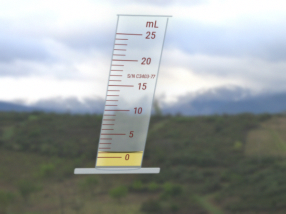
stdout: 1 mL
